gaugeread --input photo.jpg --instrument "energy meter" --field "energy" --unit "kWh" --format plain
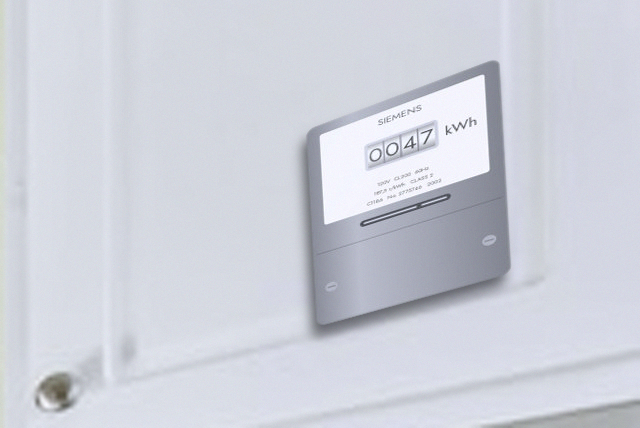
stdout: 47 kWh
